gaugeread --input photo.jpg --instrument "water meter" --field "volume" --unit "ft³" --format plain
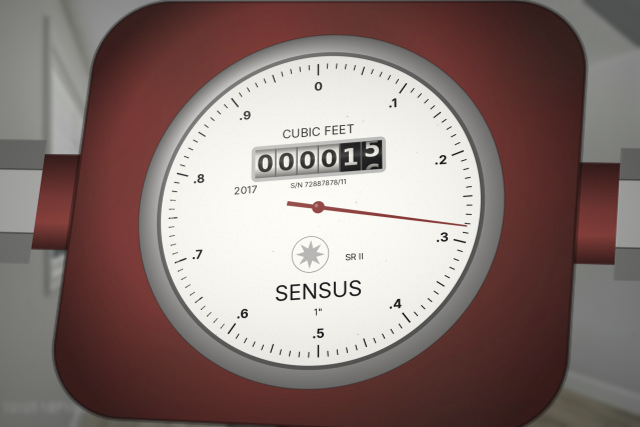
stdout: 15.28 ft³
